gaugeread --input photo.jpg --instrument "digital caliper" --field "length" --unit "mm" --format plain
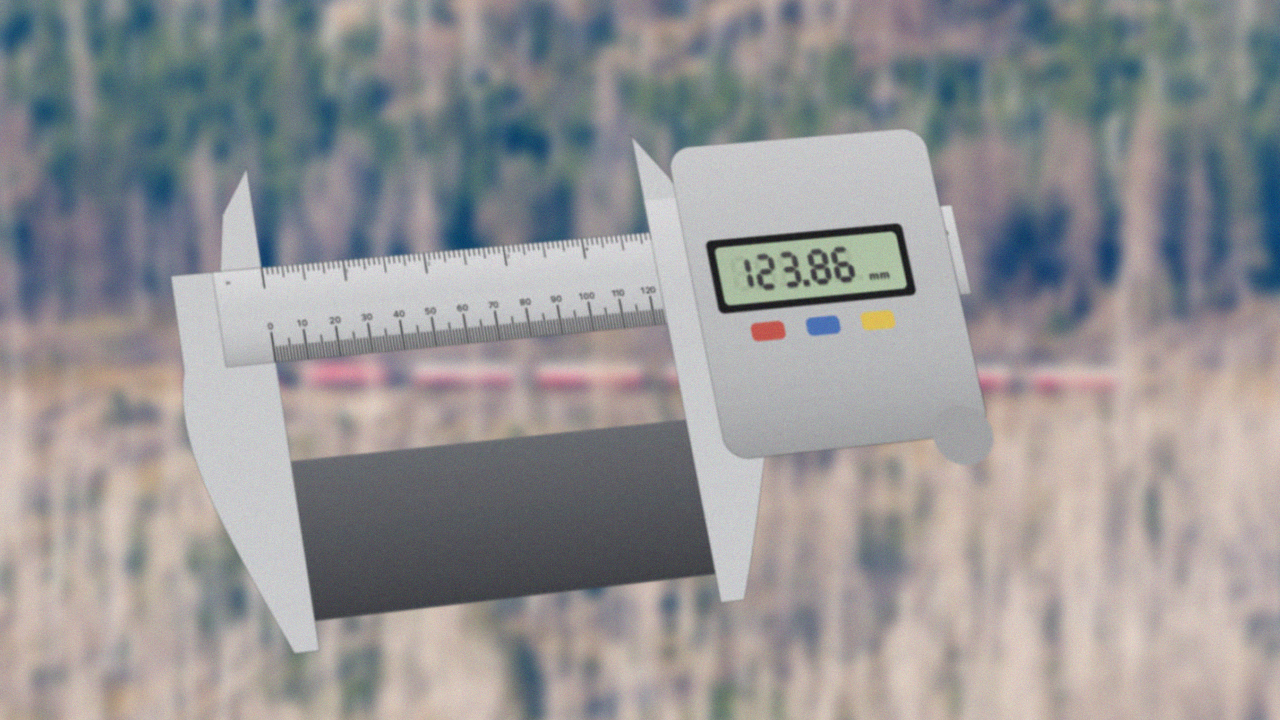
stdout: 123.86 mm
